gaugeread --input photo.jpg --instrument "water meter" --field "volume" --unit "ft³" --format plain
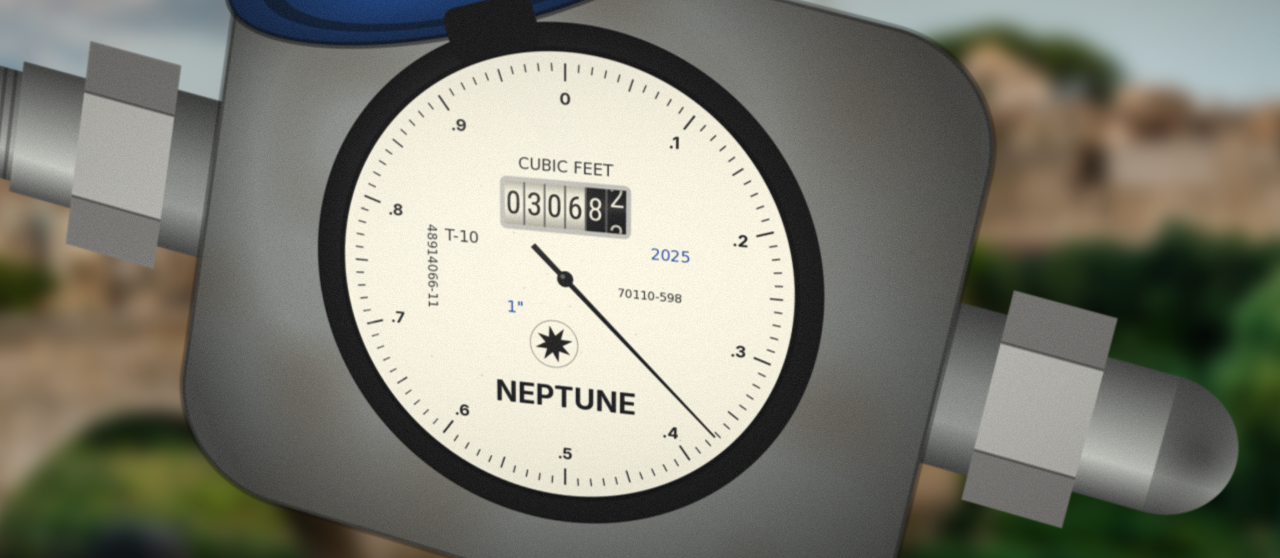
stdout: 30682.37 ft³
